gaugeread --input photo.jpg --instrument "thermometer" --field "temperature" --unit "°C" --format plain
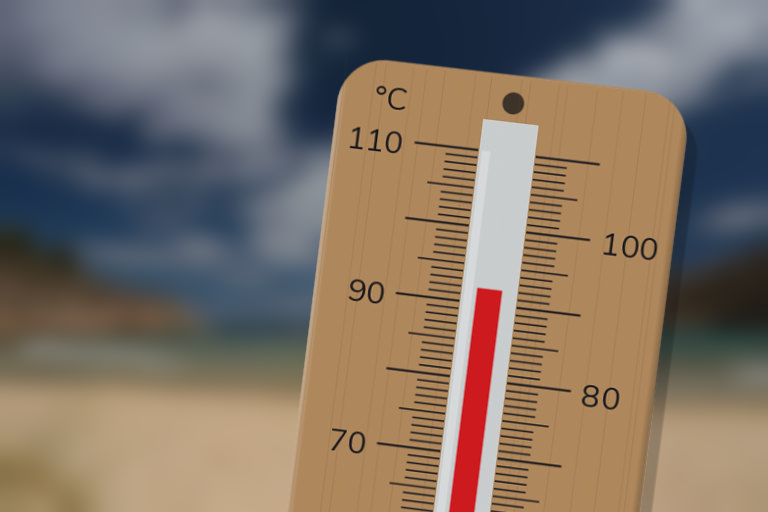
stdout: 92 °C
